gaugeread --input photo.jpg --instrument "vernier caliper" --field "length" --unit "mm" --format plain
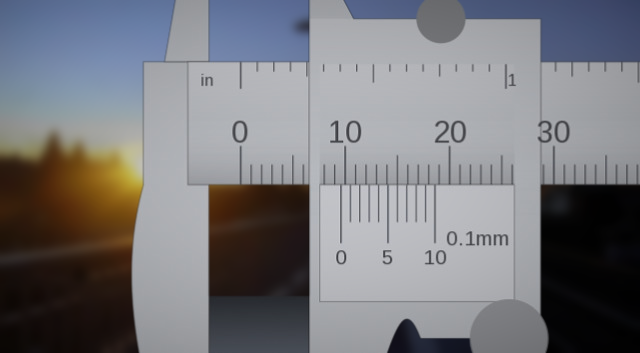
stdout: 9.6 mm
